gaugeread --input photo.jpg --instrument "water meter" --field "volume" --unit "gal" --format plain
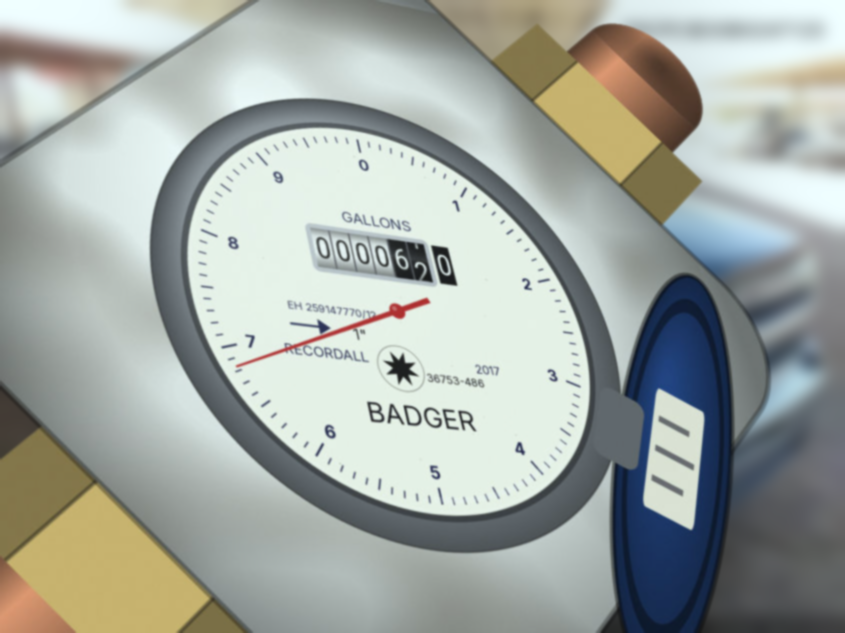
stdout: 616.8 gal
